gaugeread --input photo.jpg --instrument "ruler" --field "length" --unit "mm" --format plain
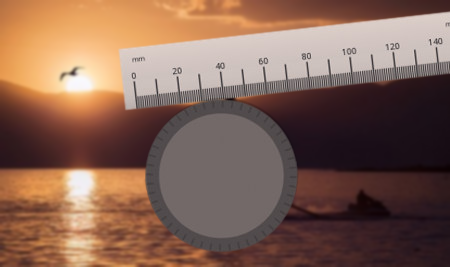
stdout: 70 mm
